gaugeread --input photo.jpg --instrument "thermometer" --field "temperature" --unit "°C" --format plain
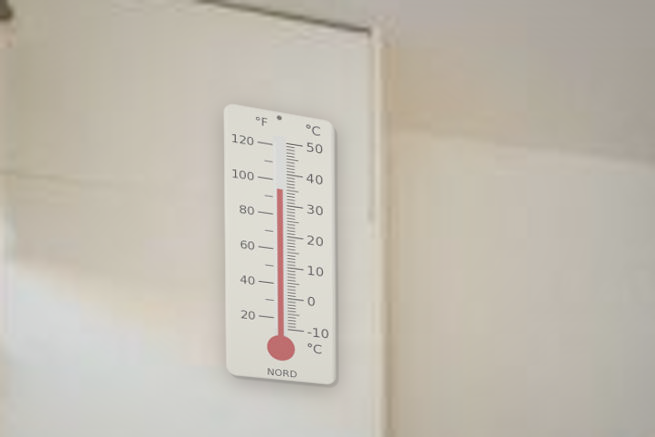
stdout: 35 °C
